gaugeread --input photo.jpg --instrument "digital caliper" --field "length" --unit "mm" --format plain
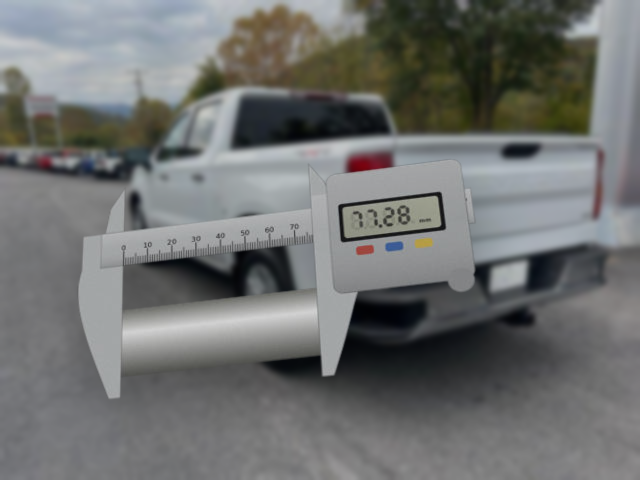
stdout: 77.28 mm
